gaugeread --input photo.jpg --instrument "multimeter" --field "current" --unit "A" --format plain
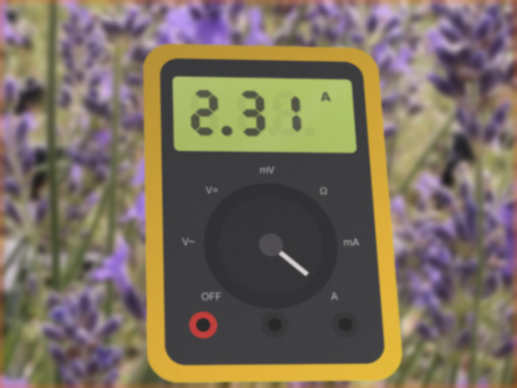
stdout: 2.31 A
